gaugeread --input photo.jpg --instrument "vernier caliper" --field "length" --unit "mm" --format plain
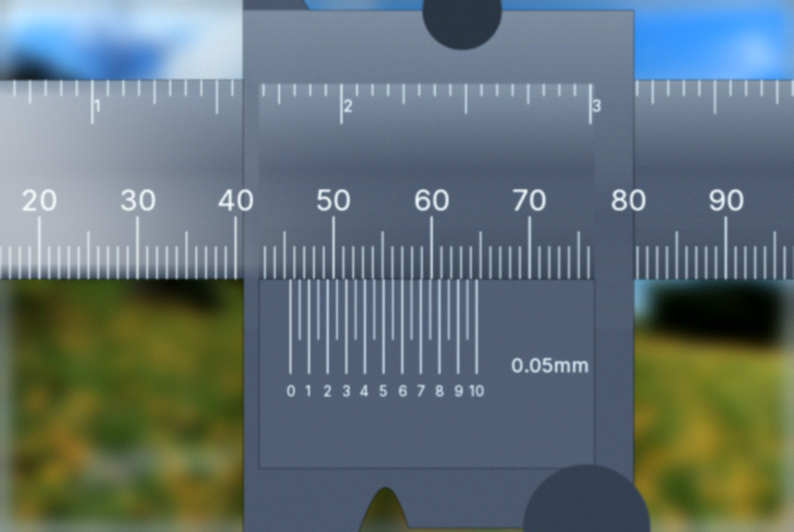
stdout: 45.6 mm
